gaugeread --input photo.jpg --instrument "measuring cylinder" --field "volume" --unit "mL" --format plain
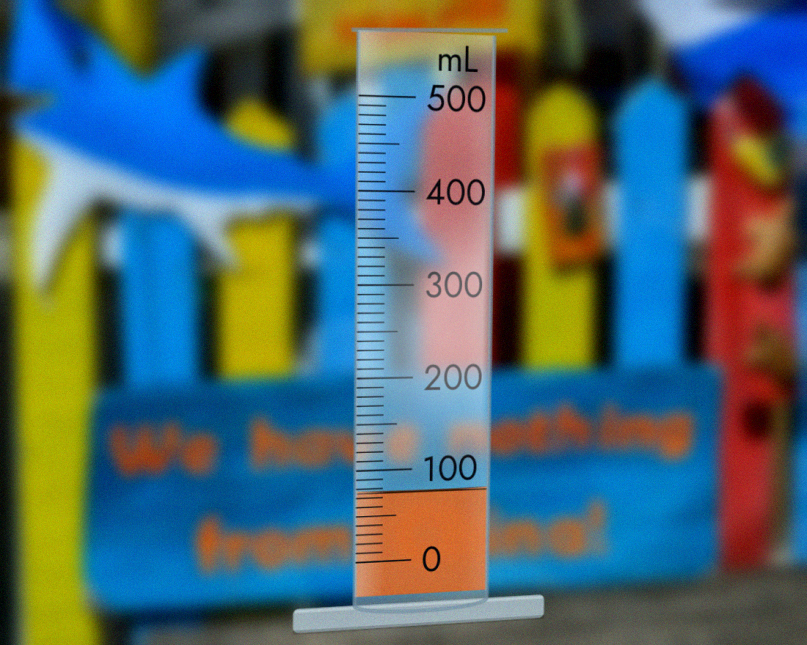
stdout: 75 mL
